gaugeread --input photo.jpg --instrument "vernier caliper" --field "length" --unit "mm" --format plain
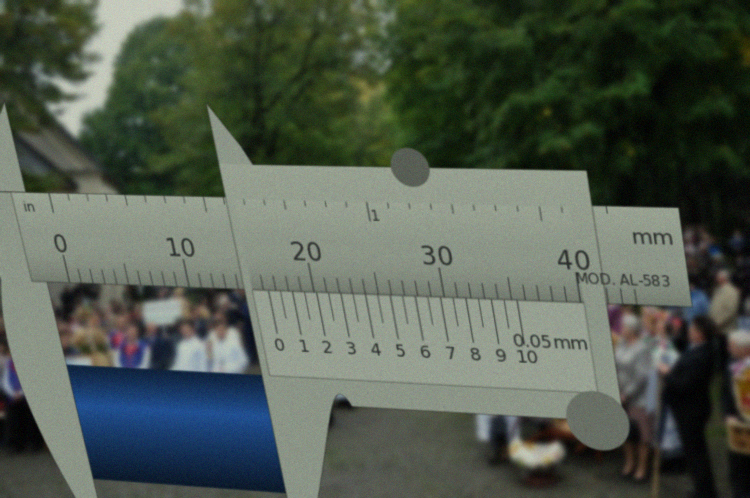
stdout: 16.4 mm
